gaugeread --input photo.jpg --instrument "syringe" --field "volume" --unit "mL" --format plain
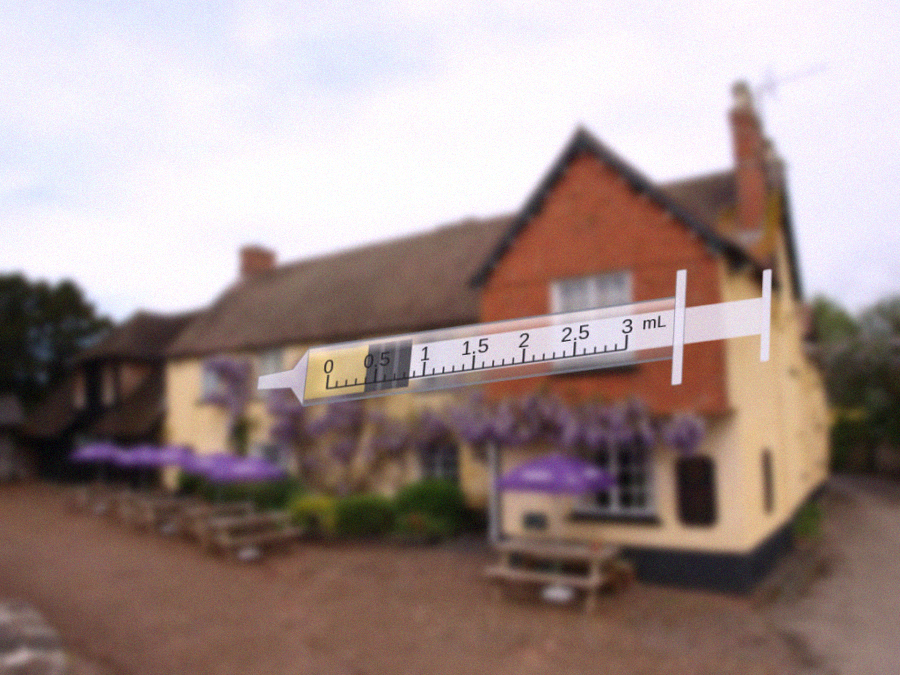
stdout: 0.4 mL
